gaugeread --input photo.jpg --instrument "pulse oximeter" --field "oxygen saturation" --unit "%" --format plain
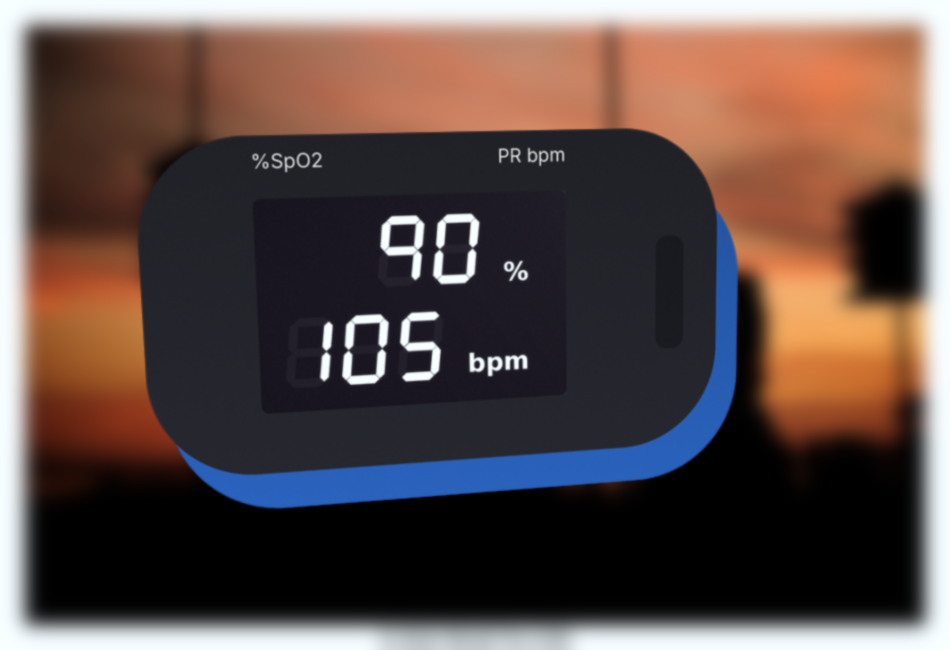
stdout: 90 %
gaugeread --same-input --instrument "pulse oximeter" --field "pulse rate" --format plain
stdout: 105 bpm
